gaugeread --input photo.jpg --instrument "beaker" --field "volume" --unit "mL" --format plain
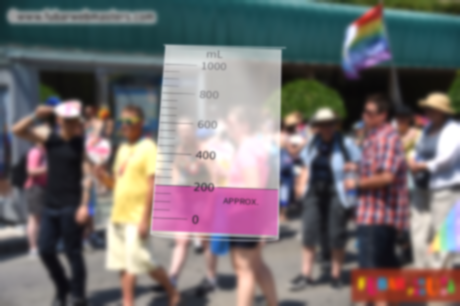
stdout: 200 mL
